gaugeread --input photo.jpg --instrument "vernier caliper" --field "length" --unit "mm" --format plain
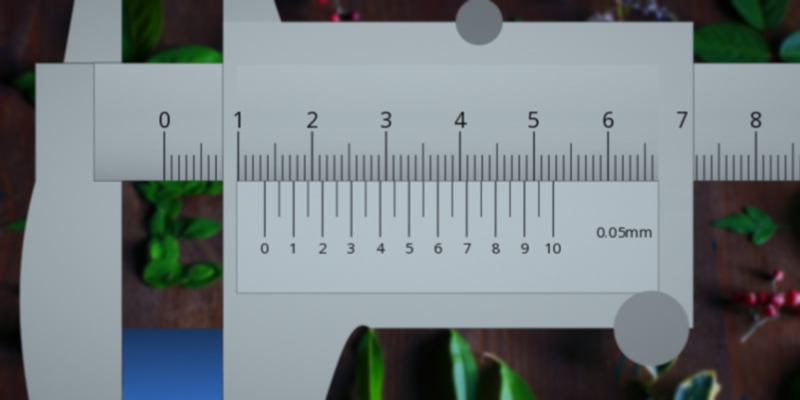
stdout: 13.6 mm
